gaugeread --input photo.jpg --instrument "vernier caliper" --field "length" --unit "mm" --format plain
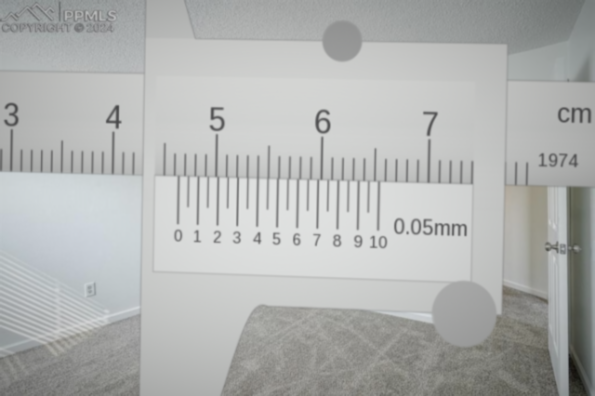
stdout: 46.4 mm
